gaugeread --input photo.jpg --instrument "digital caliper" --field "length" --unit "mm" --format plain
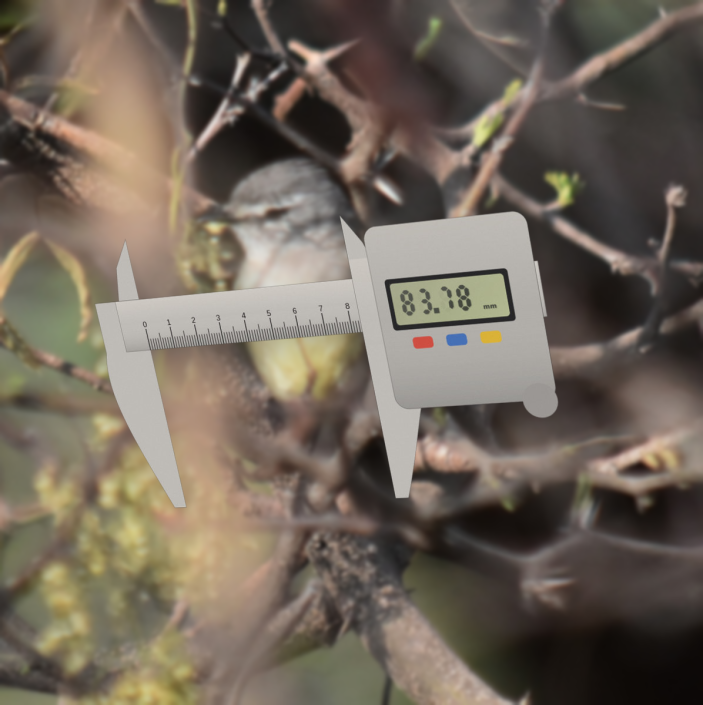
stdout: 83.78 mm
